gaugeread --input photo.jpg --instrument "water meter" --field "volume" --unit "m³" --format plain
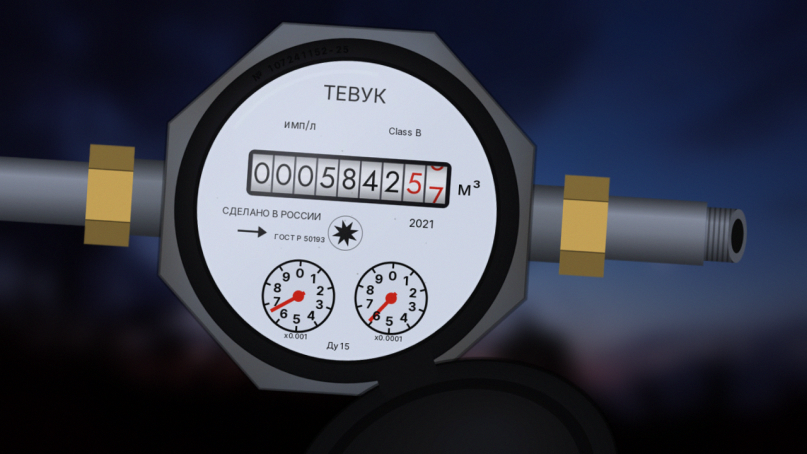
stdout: 5842.5666 m³
